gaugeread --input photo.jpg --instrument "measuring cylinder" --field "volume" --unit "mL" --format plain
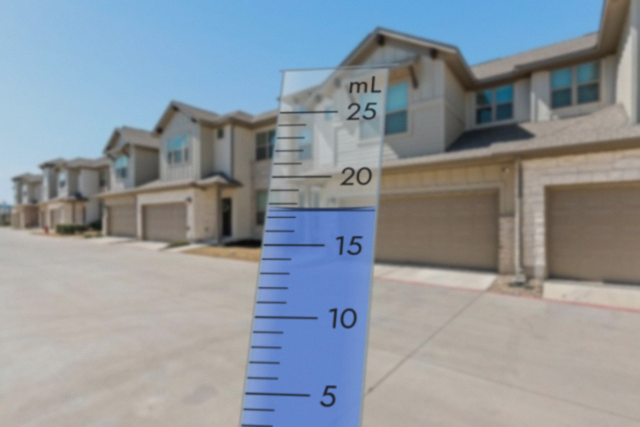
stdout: 17.5 mL
